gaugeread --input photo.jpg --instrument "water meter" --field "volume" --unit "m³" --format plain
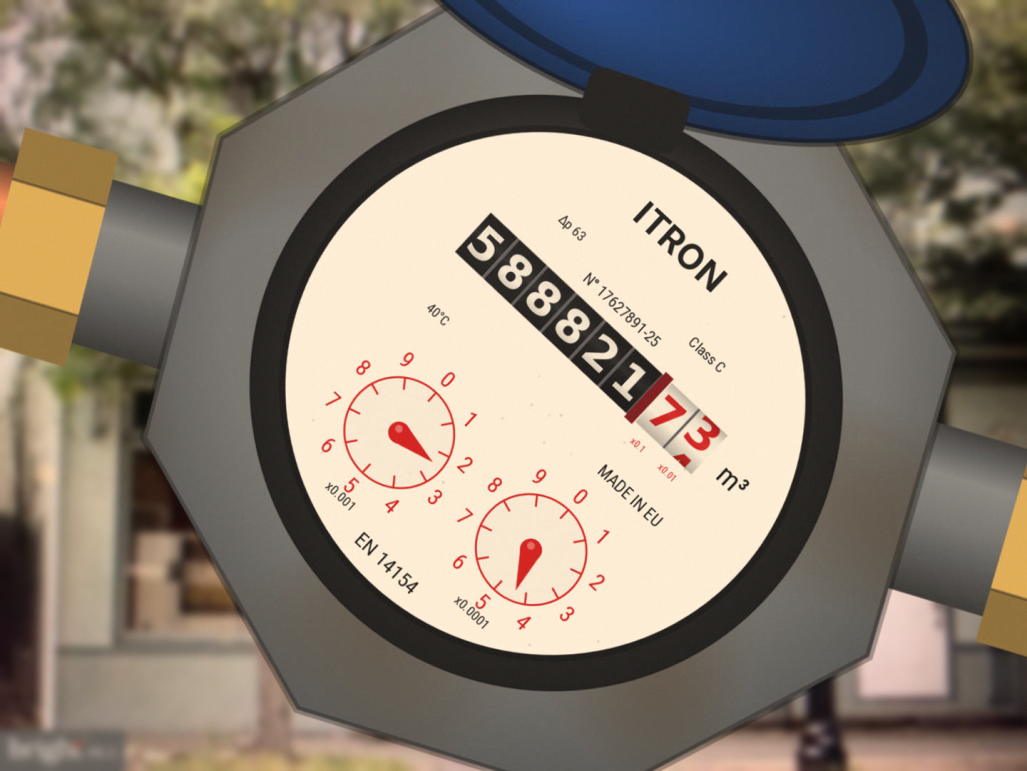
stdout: 588821.7324 m³
